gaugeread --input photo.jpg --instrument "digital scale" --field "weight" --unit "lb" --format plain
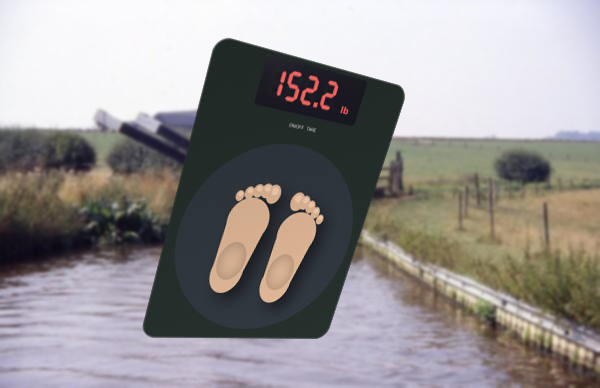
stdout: 152.2 lb
